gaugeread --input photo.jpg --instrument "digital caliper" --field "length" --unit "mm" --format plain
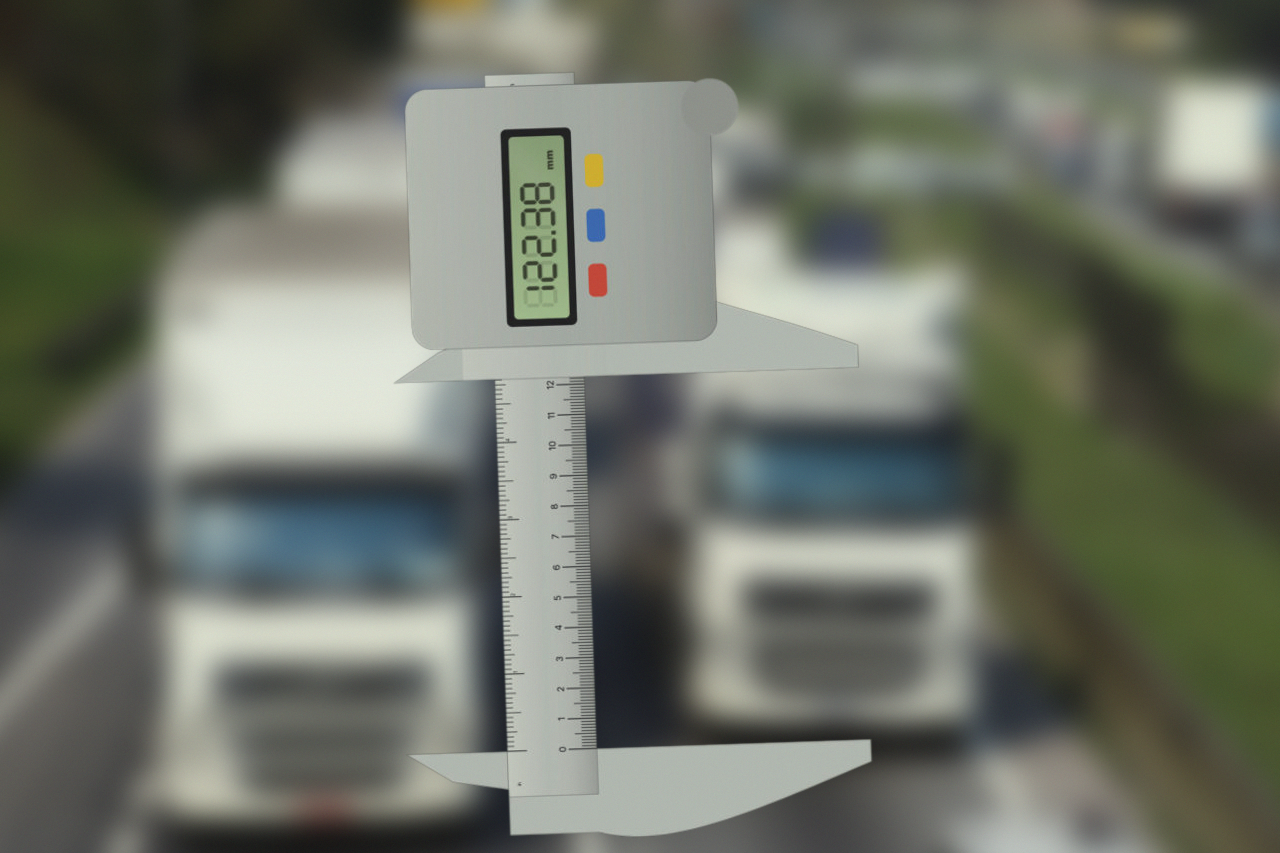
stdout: 122.38 mm
